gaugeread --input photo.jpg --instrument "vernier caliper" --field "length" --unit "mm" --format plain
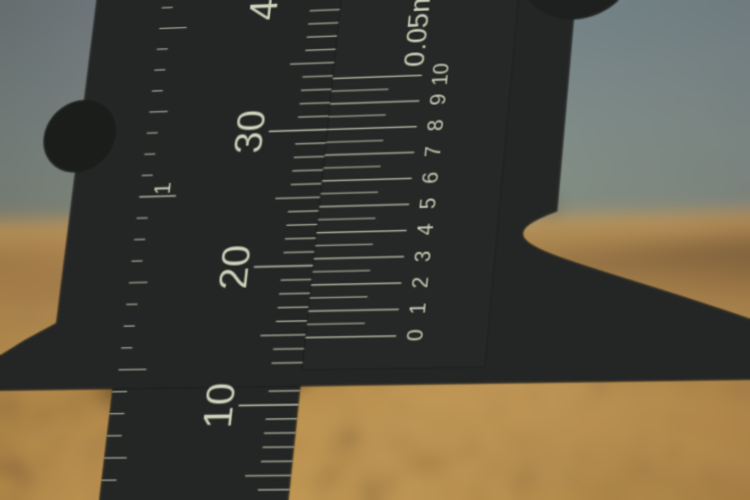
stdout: 14.8 mm
